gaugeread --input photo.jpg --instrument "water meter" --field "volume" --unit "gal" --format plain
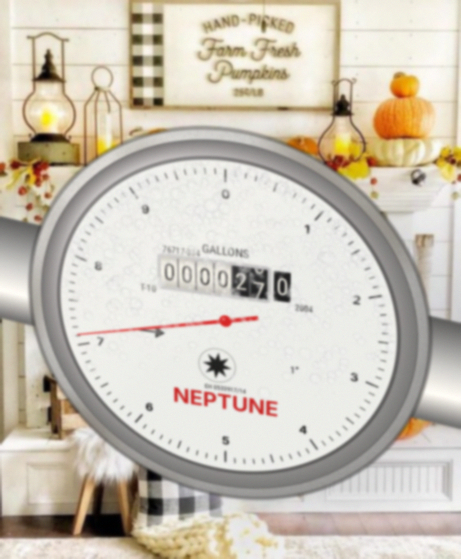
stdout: 267.1 gal
